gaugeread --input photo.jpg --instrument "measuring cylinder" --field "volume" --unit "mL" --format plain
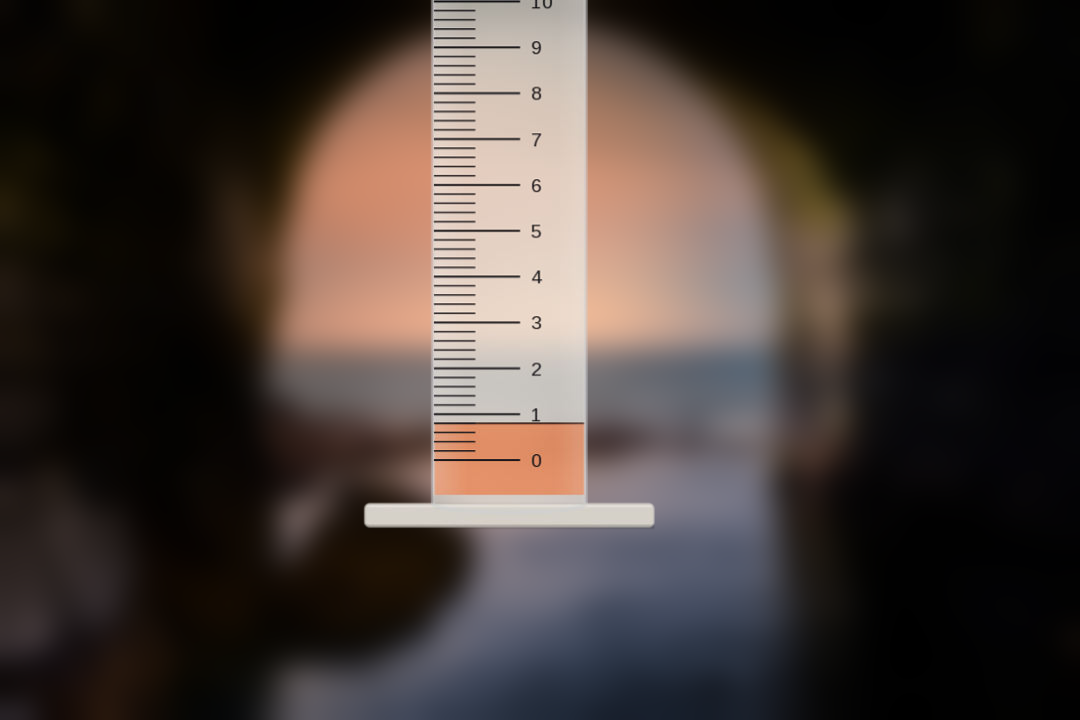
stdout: 0.8 mL
